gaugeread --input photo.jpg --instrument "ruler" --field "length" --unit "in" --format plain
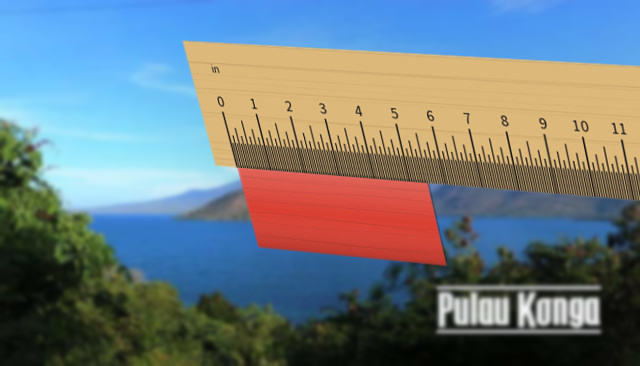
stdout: 5.5 in
